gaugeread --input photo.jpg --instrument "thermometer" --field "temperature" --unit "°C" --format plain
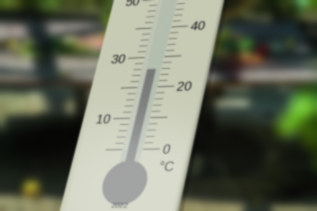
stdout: 26 °C
